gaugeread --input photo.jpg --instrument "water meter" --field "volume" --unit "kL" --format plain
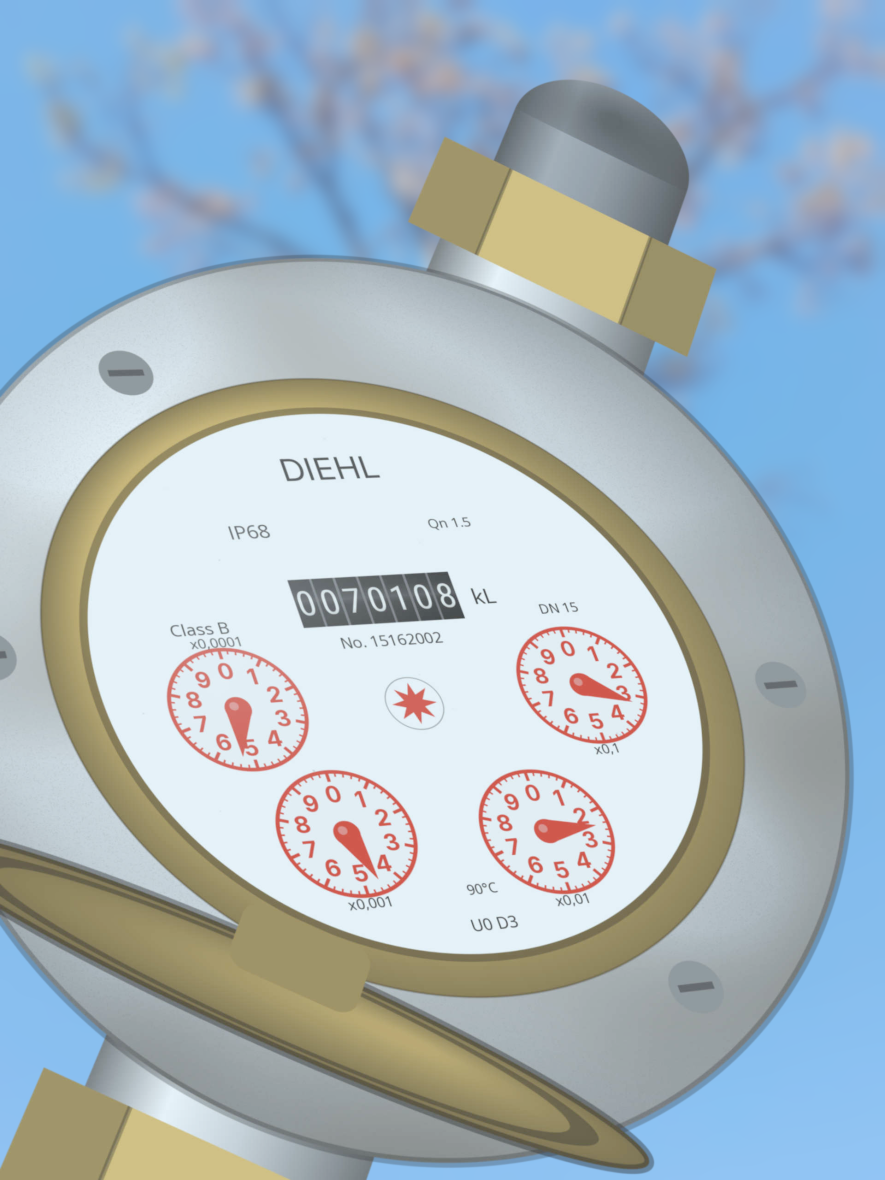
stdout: 70108.3245 kL
